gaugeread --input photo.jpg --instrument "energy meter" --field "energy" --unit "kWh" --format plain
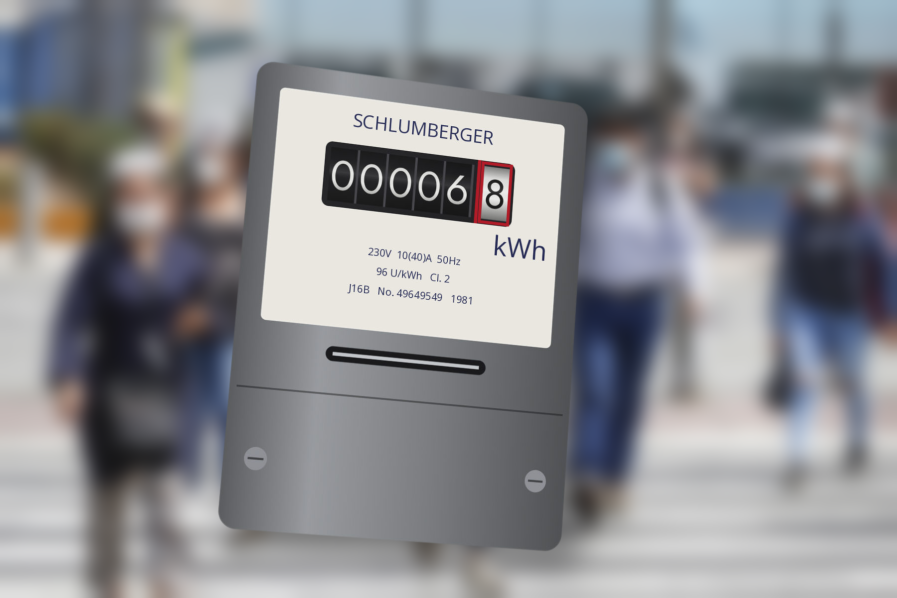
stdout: 6.8 kWh
